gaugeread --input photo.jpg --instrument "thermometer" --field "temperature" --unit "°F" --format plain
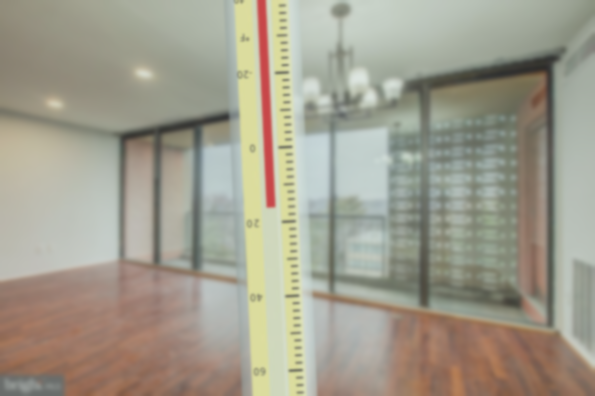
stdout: 16 °F
